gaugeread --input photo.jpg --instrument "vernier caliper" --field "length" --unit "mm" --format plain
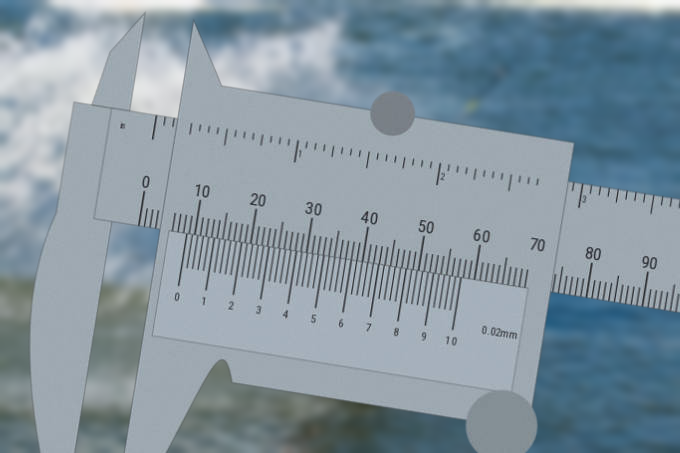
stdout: 8.6 mm
